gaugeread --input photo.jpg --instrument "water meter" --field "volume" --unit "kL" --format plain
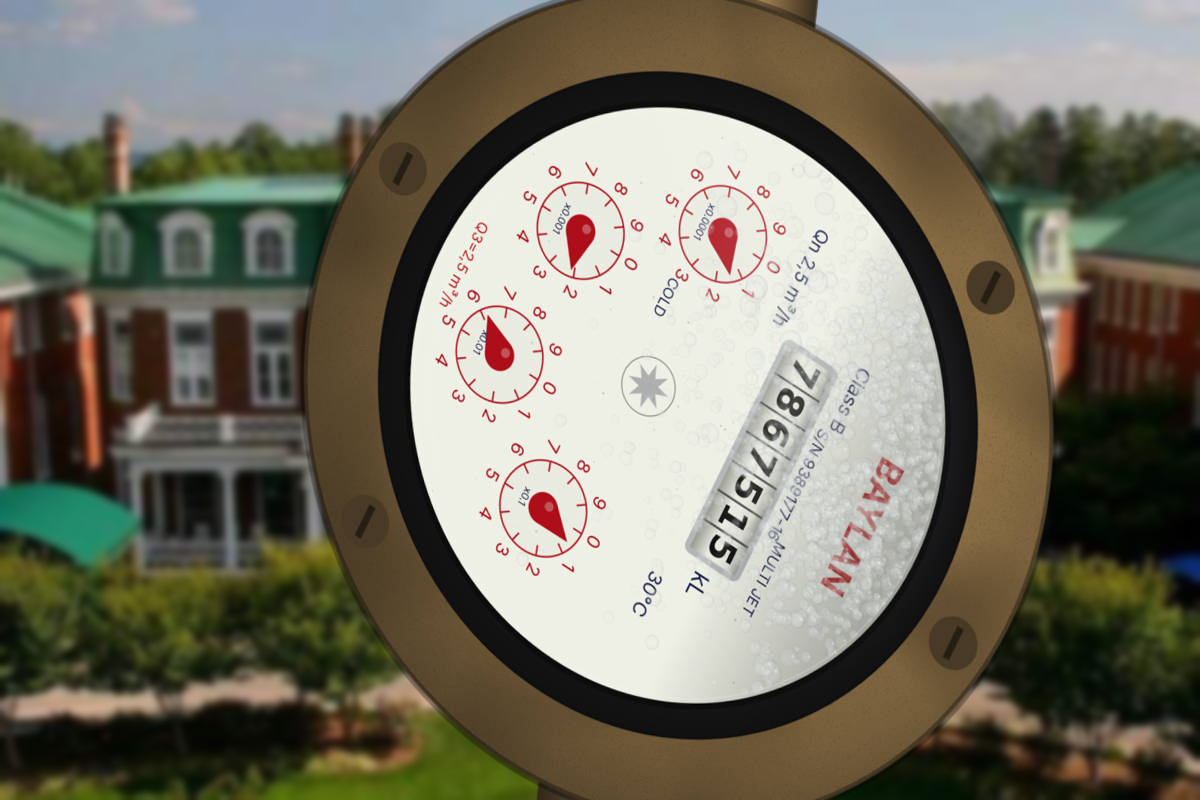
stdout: 7867515.0621 kL
